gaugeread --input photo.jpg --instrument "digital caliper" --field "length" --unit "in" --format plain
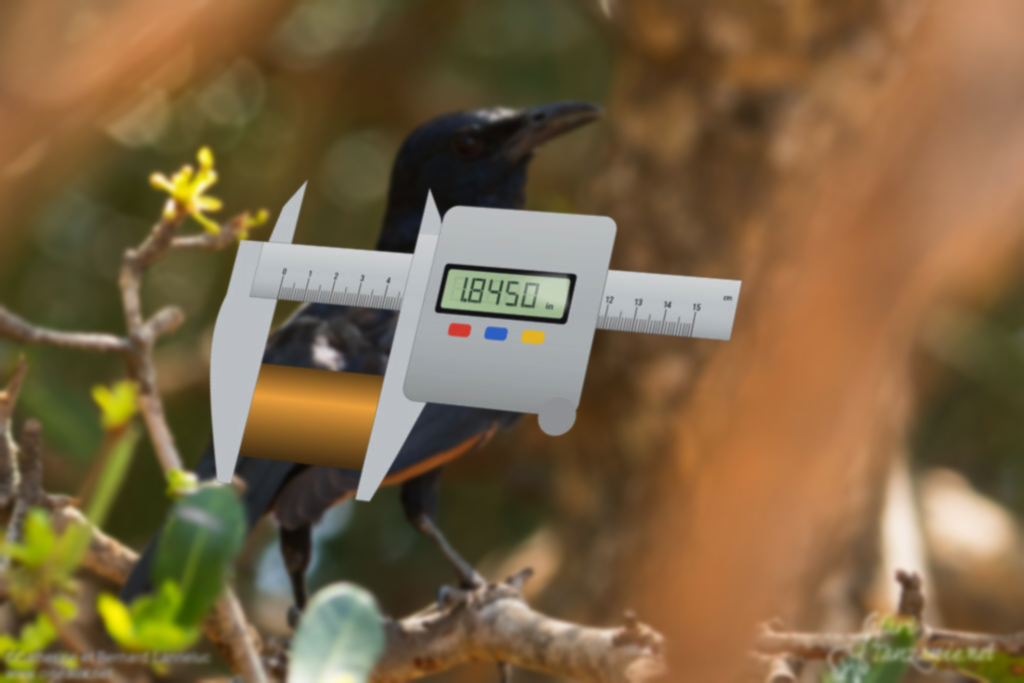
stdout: 1.8450 in
